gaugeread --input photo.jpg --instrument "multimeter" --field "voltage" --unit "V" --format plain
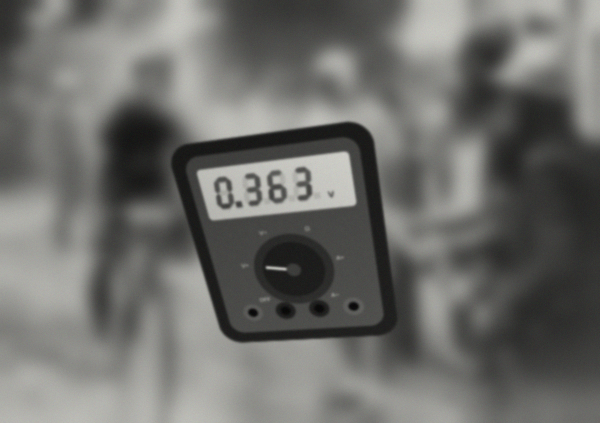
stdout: 0.363 V
